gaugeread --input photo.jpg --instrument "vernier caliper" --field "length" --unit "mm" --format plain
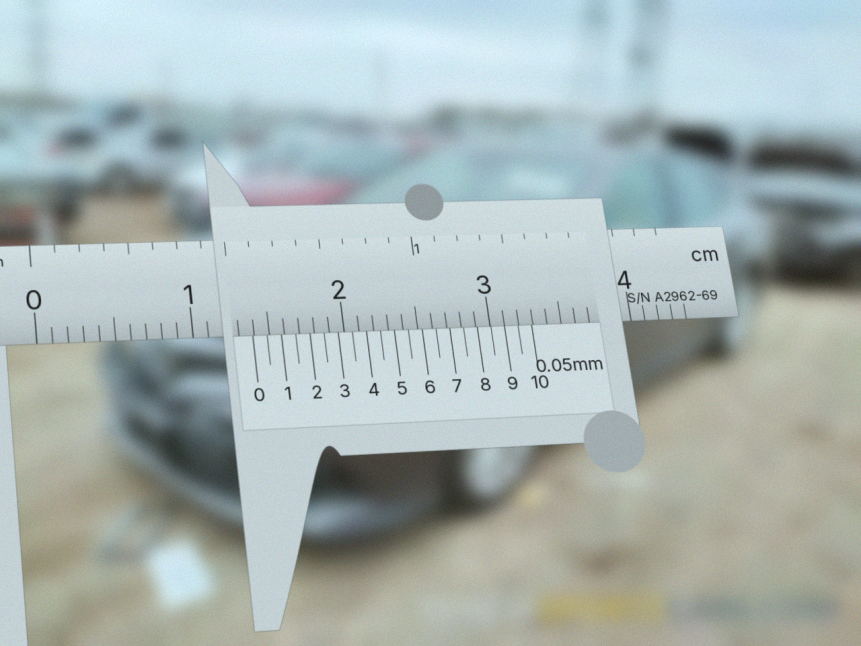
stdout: 13.9 mm
